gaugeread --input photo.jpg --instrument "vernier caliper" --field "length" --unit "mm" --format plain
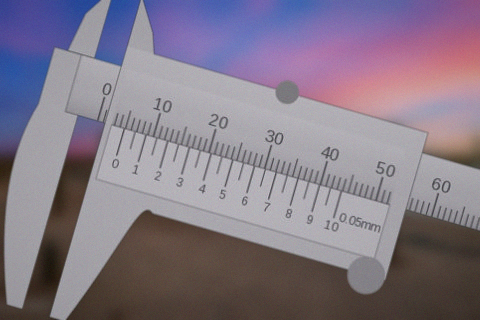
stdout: 4.8 mm
